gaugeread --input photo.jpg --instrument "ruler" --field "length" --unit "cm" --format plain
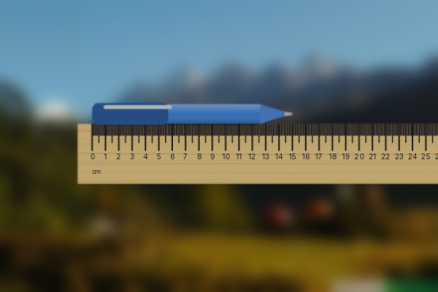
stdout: 15 cm
